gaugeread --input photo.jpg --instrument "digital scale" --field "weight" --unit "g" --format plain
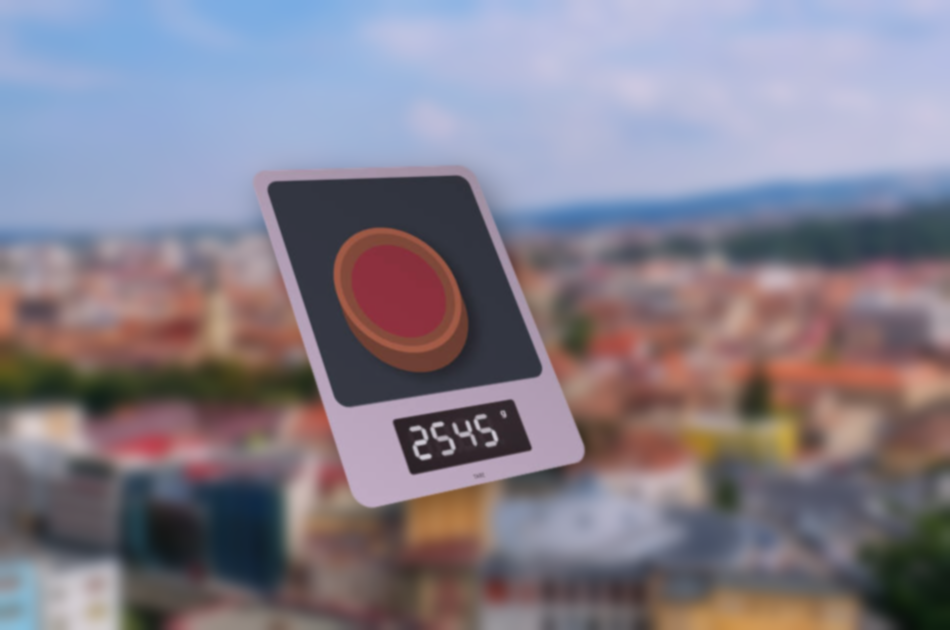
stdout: 2545 g
